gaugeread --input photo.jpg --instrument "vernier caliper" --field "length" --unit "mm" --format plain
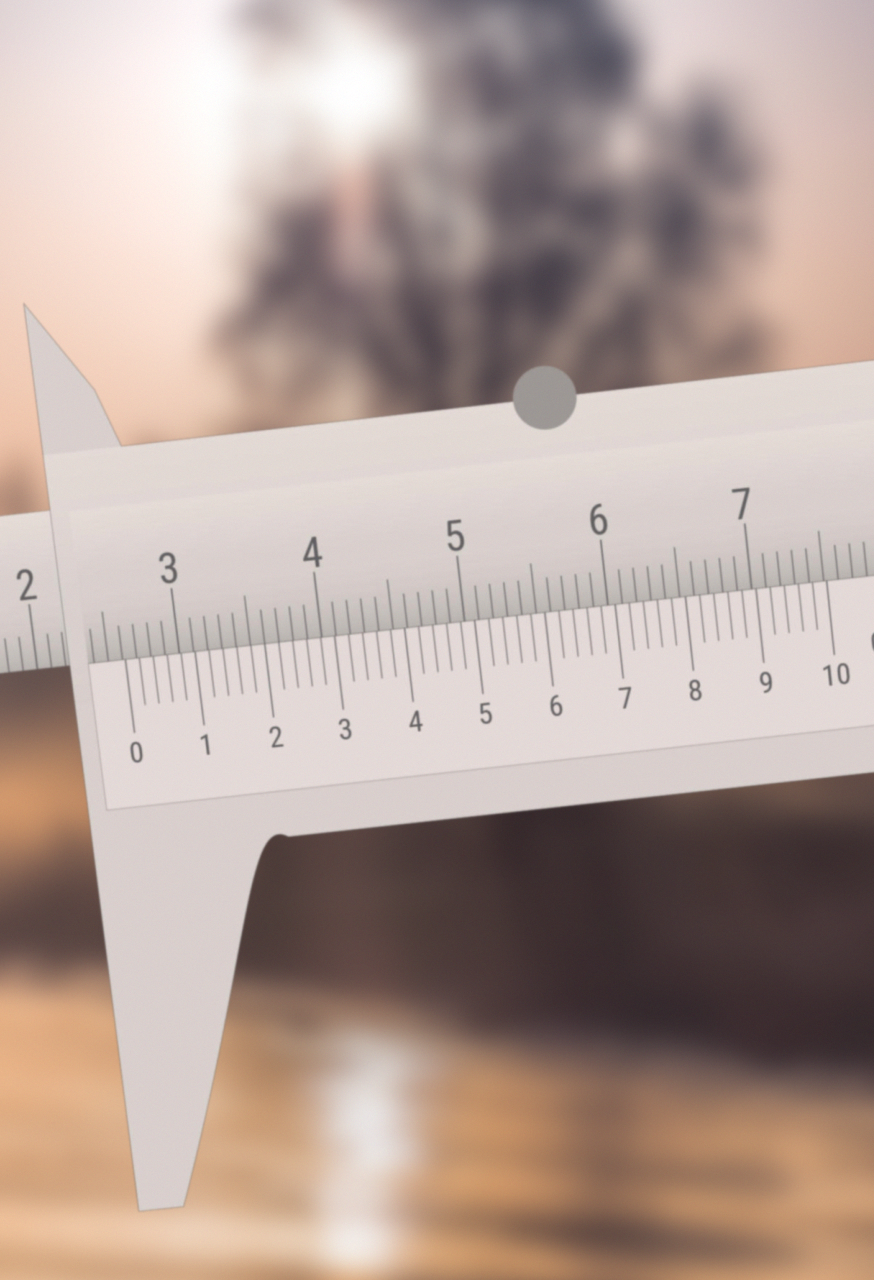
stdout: 26.2 mm
